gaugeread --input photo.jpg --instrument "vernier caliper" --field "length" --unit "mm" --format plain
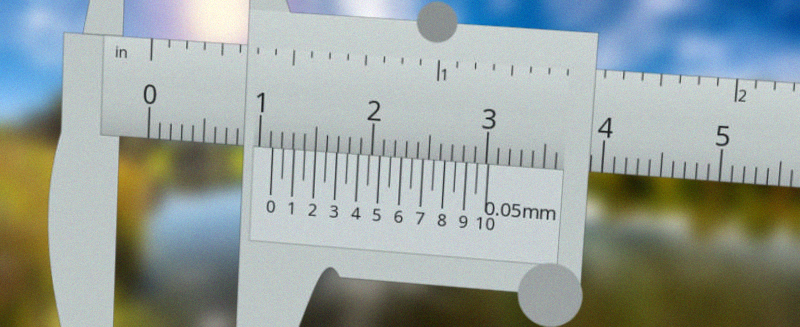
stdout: 11.2 mm
